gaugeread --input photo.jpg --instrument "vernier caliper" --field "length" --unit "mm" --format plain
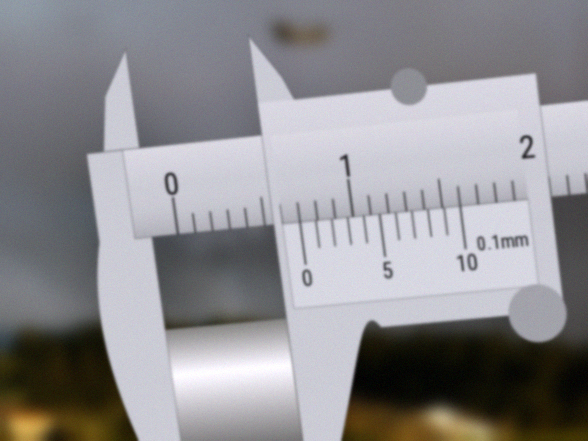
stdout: 7.0 mm
